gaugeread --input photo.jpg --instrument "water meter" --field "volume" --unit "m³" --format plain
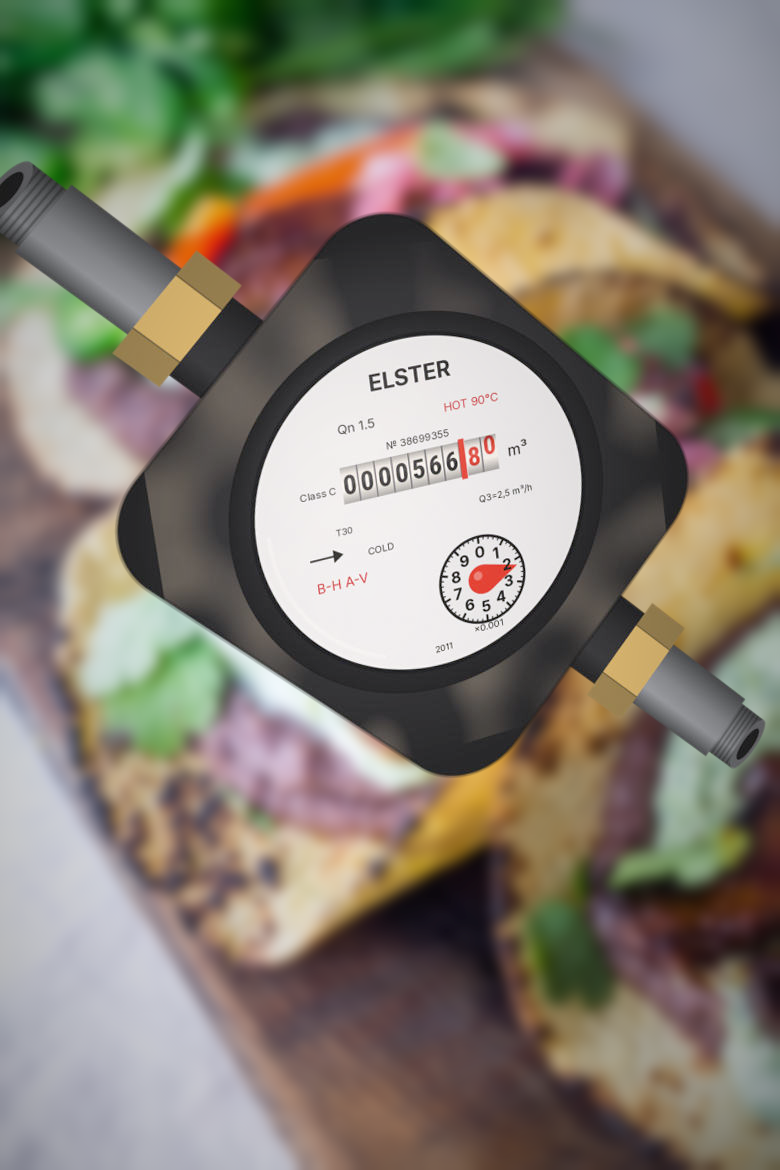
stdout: 566.802 m³
